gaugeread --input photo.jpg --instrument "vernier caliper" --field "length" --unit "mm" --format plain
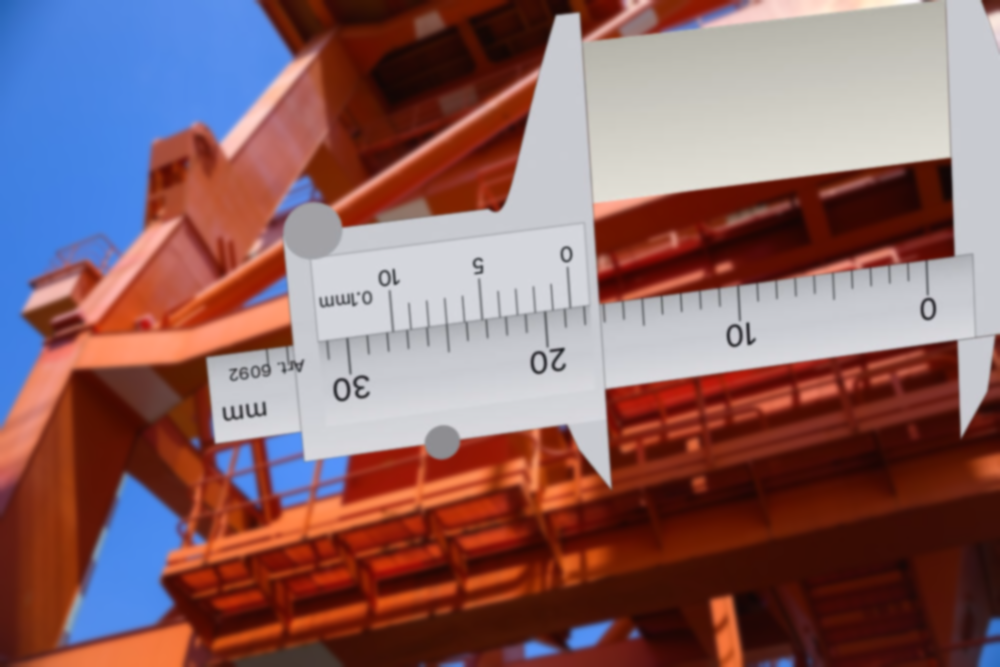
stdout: 18.7 mm
